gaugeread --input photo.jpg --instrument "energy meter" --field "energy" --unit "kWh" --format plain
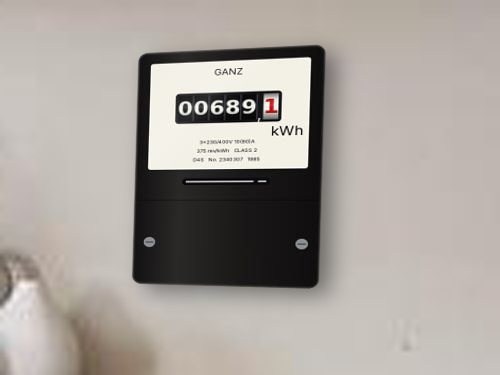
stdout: 689.1 kWh
